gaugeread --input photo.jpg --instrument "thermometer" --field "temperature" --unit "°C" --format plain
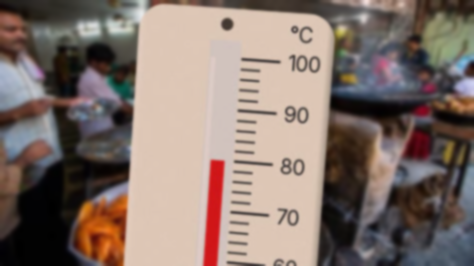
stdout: 80 °C
